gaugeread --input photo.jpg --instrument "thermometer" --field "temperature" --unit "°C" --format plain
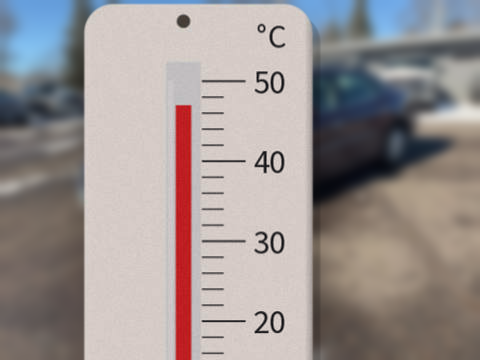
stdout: 47 °C
